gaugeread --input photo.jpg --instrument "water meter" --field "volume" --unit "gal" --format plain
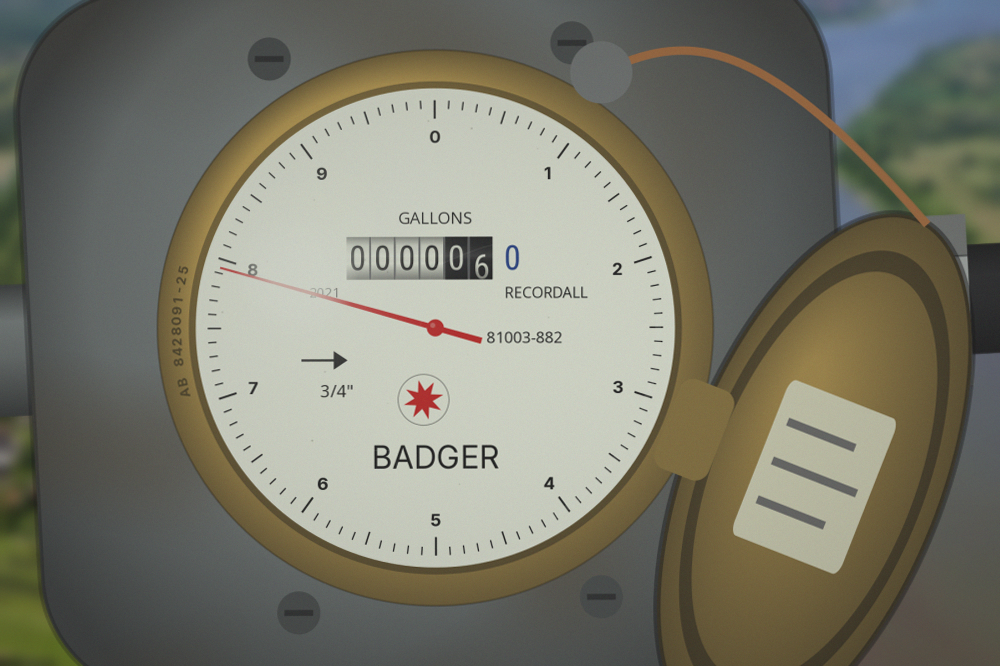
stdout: 57.9 gal
